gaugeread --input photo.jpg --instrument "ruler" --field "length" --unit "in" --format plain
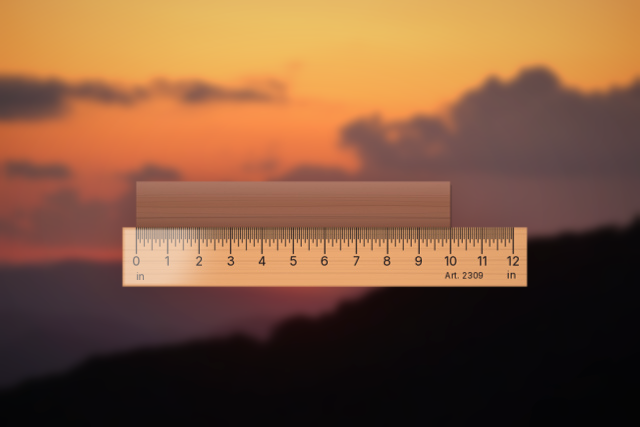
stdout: 10 in
